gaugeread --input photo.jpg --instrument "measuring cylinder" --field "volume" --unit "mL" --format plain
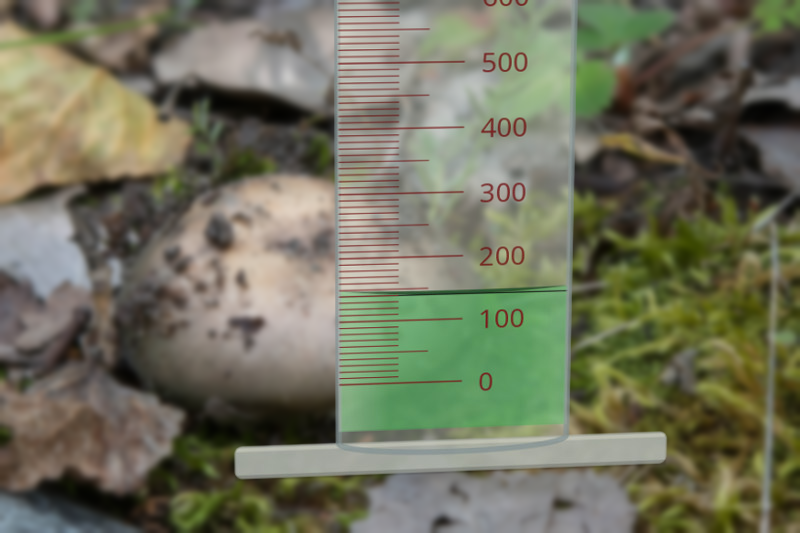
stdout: 140 mL
